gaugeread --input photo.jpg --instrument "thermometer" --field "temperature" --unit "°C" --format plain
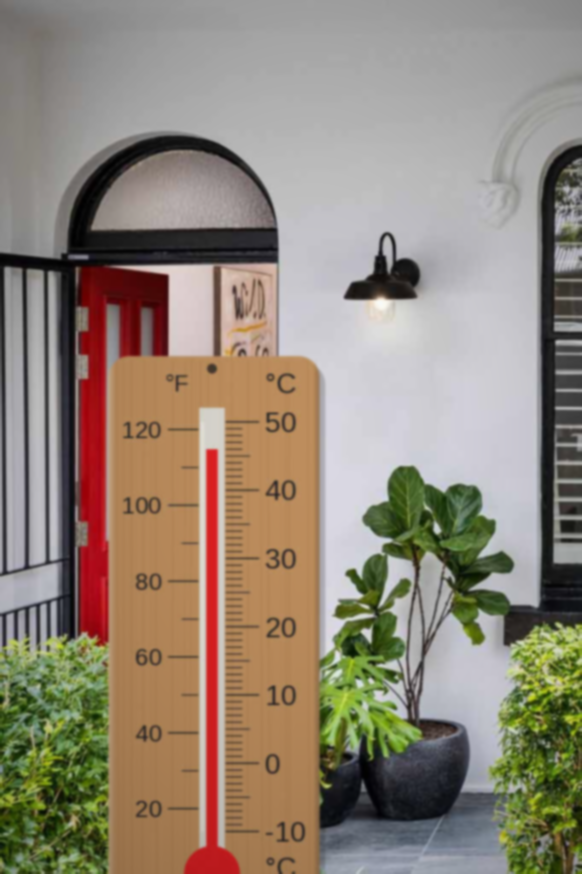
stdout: 46 °C
